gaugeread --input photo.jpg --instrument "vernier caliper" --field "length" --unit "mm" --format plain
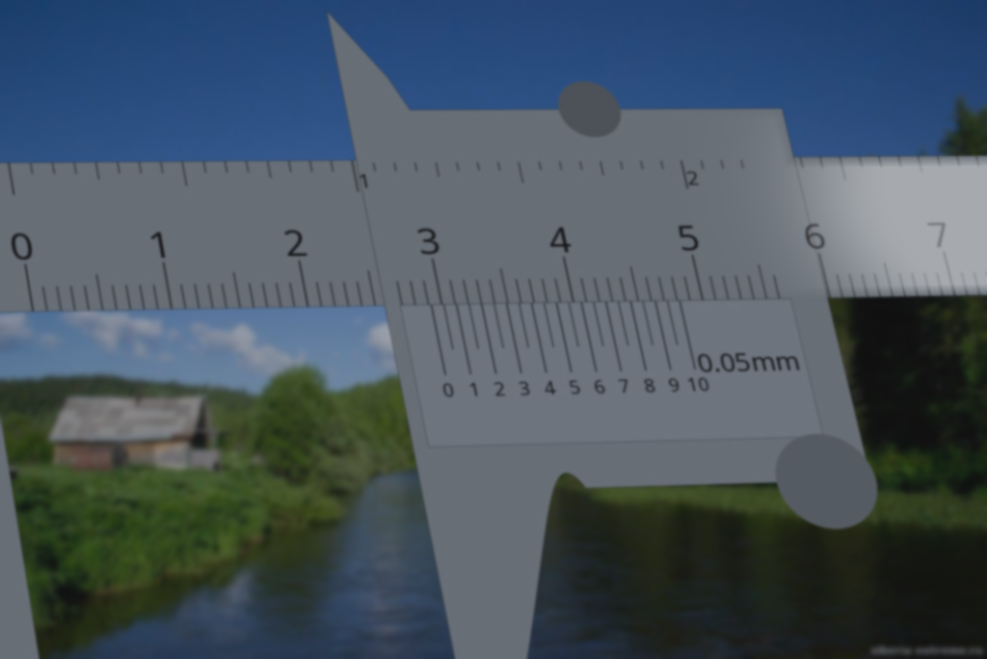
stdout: 29.2 mm
